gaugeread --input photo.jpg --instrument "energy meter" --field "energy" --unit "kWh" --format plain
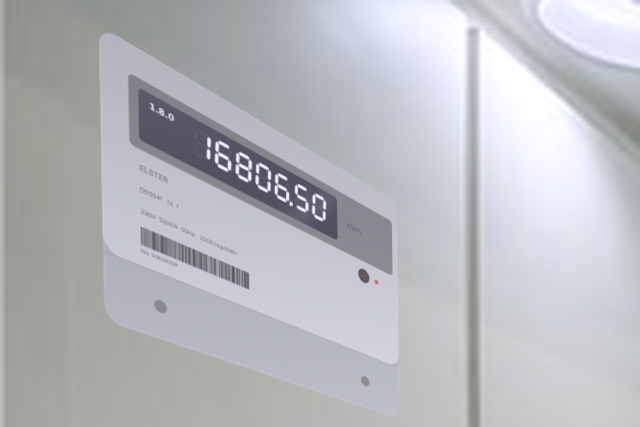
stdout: 16806.50 kWh
